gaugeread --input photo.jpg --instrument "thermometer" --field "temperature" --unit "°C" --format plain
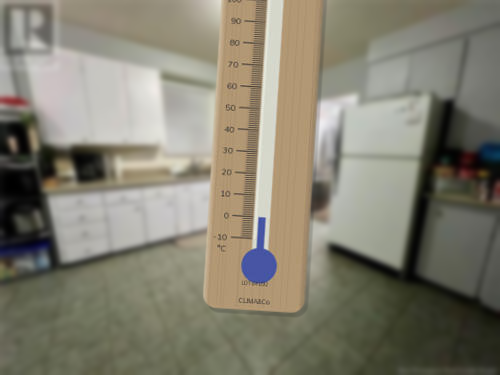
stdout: 0 °C
